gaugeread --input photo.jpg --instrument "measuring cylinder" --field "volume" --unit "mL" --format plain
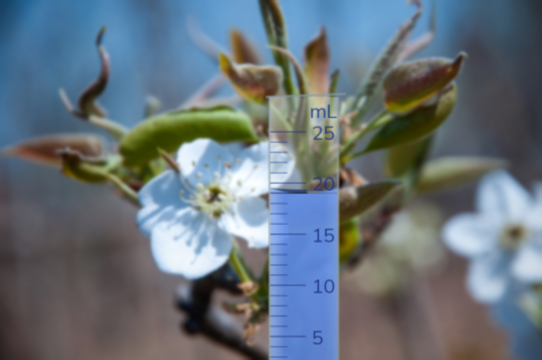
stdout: 19 mL
